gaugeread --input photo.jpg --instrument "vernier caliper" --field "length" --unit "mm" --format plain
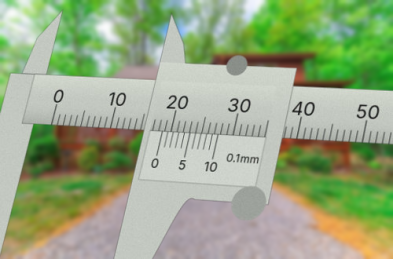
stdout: 18.6 mm
